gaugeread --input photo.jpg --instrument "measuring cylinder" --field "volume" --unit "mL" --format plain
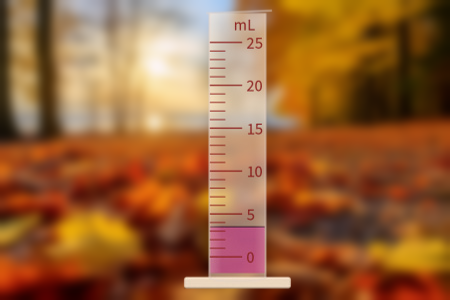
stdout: 3.5 mL
